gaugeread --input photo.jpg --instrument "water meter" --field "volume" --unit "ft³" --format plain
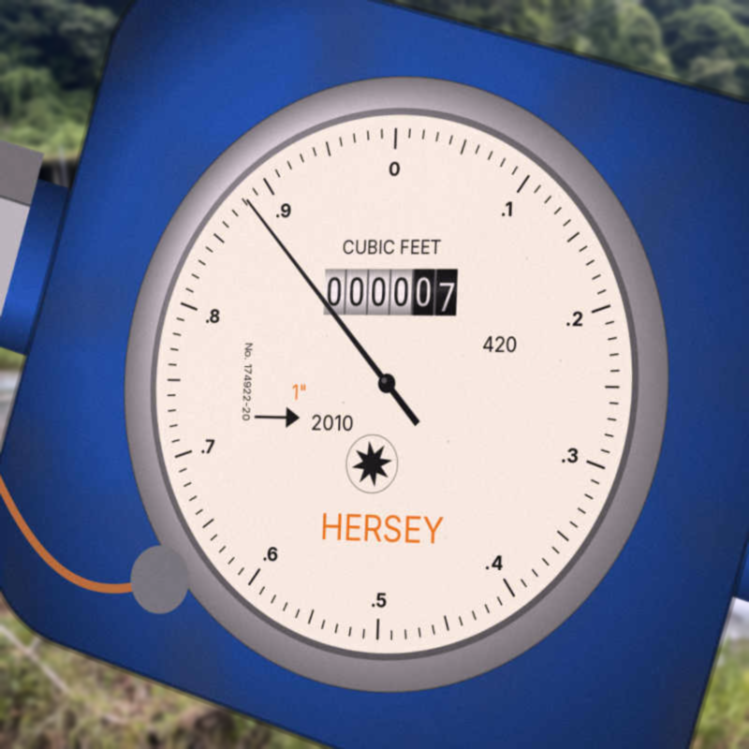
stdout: 6.88 ft³
